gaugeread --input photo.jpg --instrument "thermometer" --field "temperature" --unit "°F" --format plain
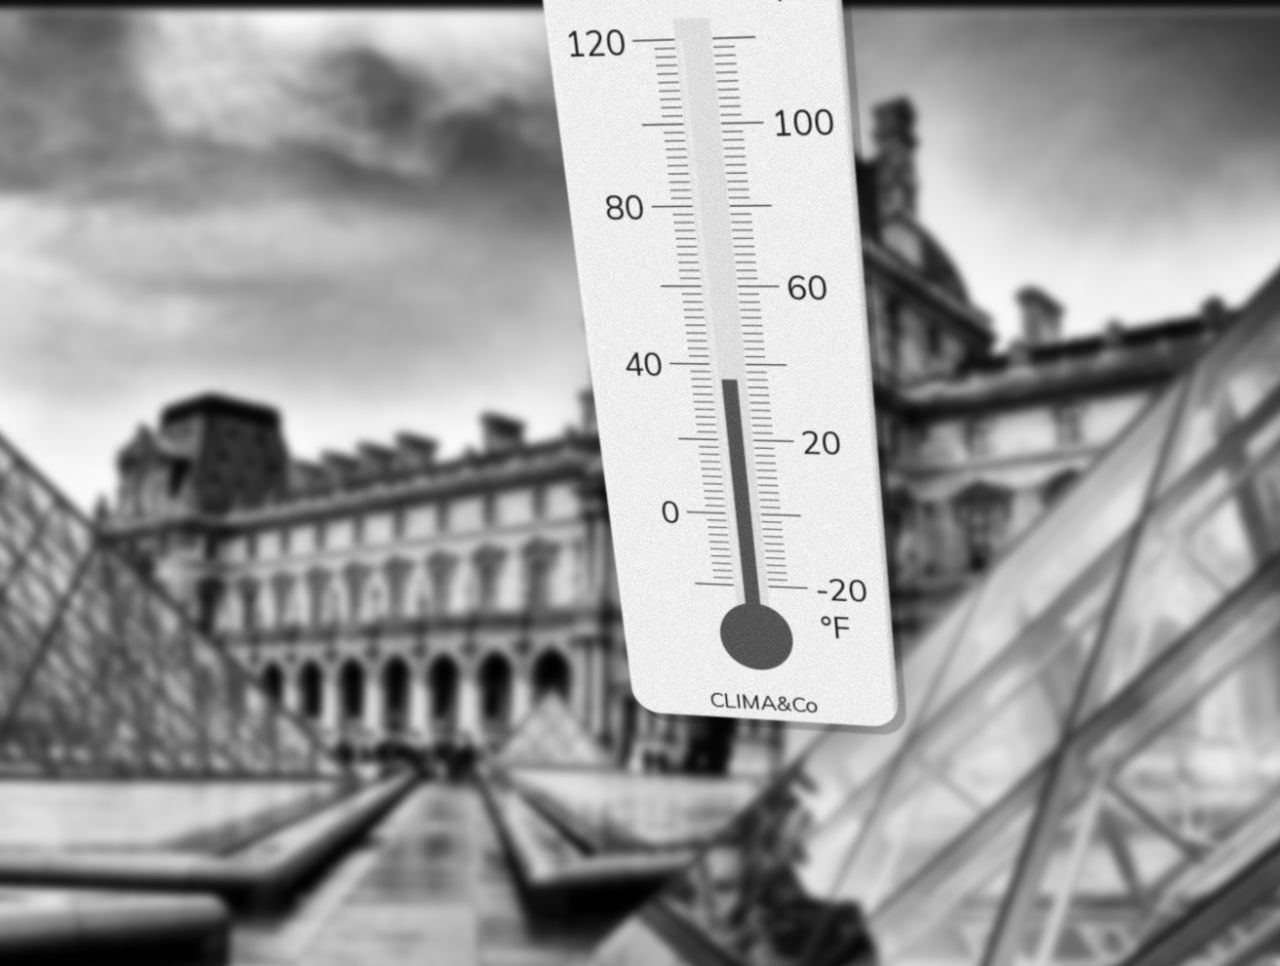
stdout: 36 °F
